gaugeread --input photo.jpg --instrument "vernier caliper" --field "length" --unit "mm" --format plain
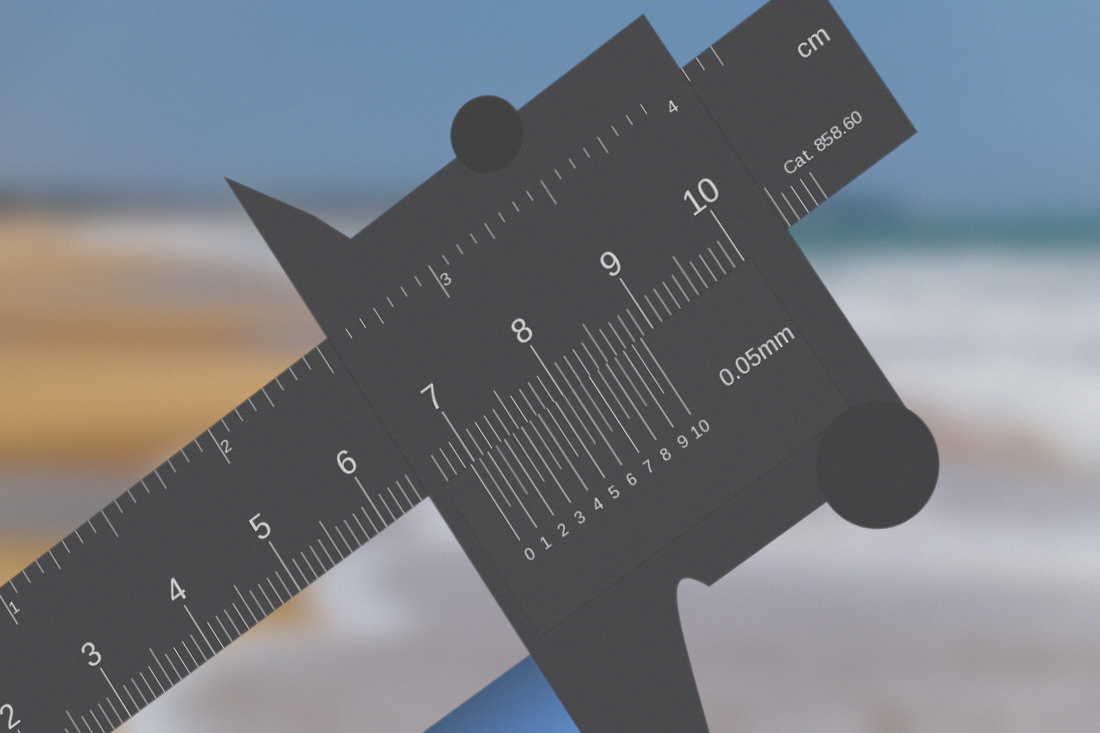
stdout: 69.6 mm
